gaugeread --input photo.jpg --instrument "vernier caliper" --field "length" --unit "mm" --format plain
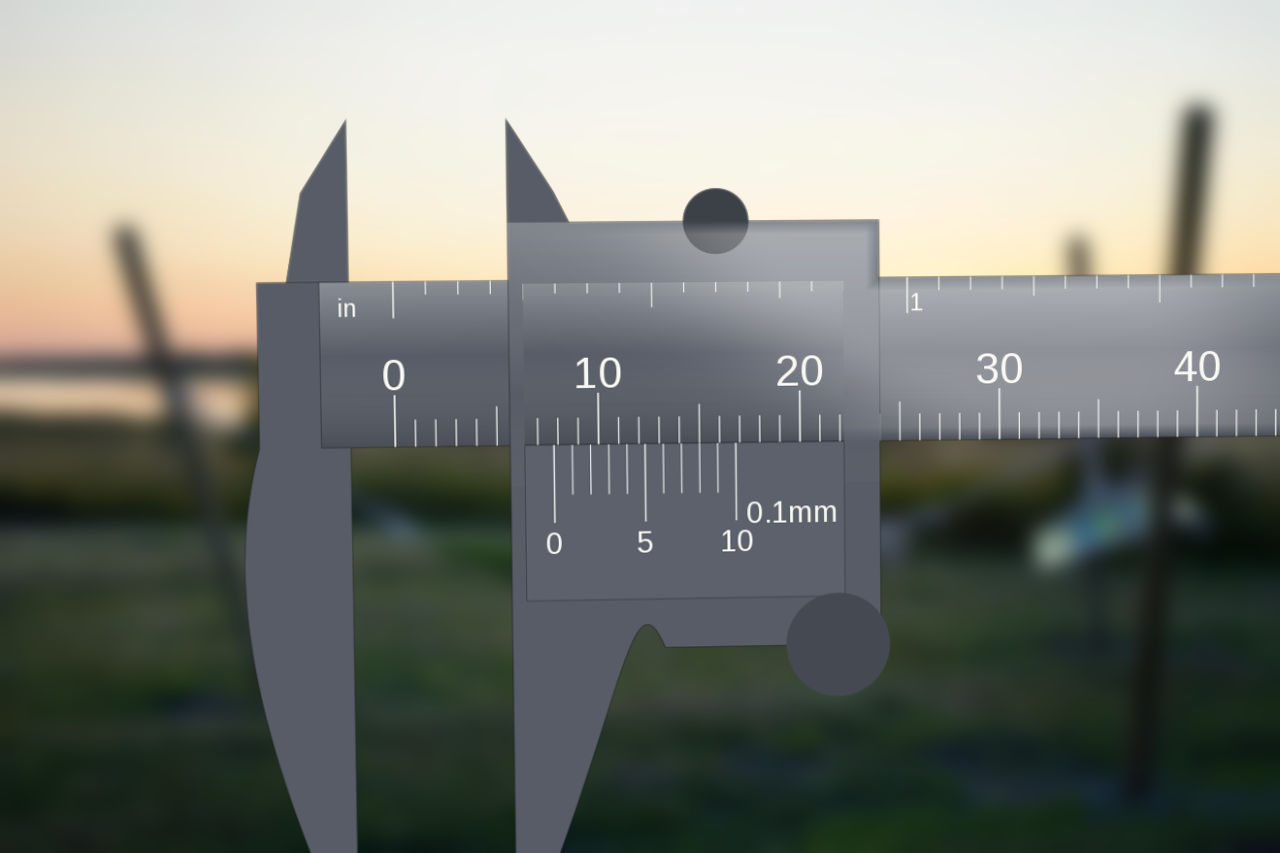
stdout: 7.8 mm
